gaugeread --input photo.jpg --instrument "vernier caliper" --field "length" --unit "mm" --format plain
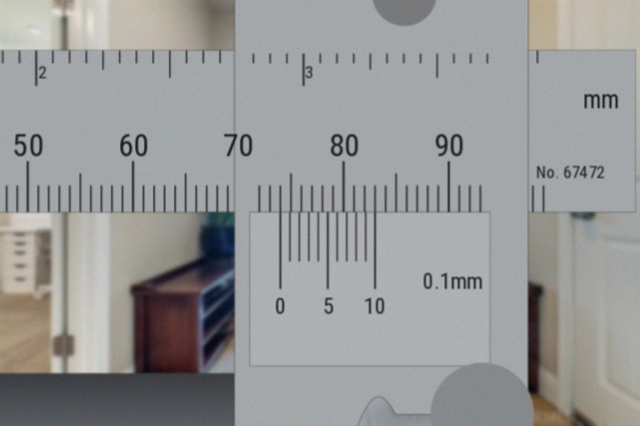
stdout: 74.0 mm
